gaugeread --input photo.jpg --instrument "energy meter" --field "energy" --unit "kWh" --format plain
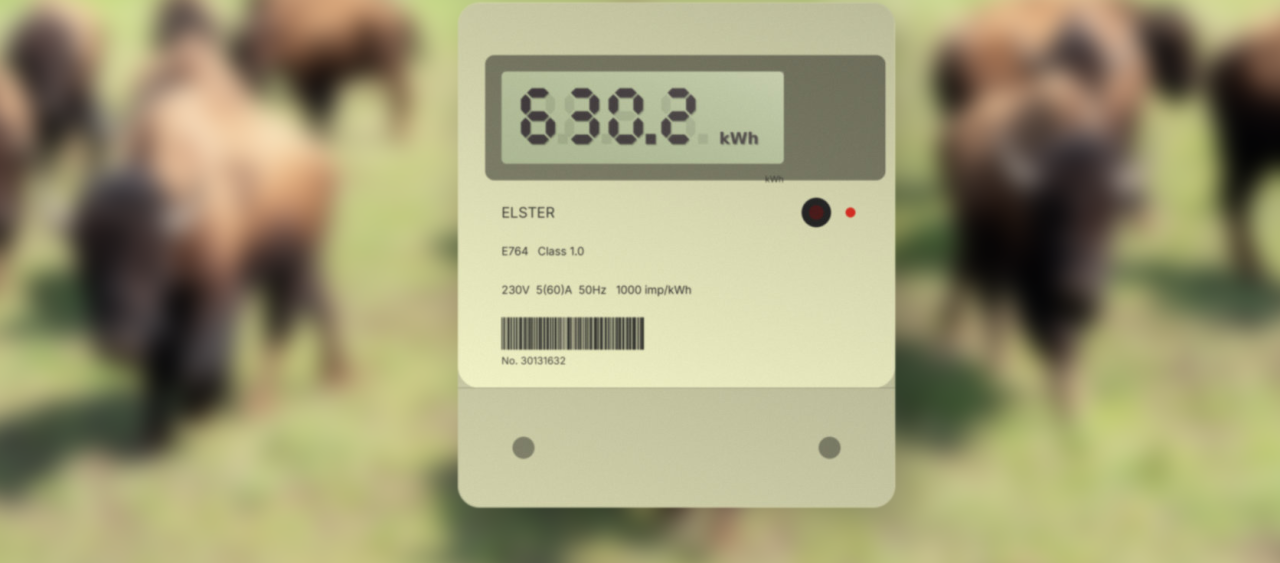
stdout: 630.2 kWh
